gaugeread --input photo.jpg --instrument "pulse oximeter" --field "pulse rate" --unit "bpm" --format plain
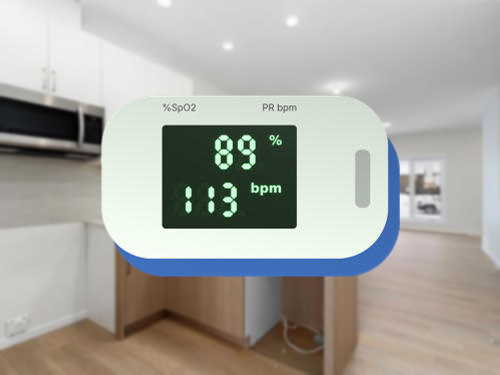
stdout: 113 bpm
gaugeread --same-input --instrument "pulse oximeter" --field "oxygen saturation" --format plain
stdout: 89 %
